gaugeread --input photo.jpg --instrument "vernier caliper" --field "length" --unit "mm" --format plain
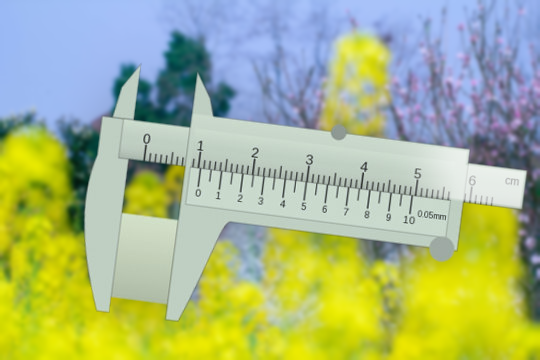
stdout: 10.4 mm
